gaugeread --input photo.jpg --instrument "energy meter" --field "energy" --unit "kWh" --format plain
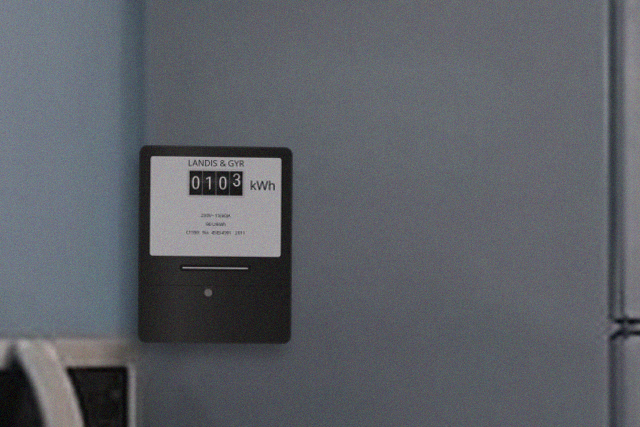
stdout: 103 kWh
